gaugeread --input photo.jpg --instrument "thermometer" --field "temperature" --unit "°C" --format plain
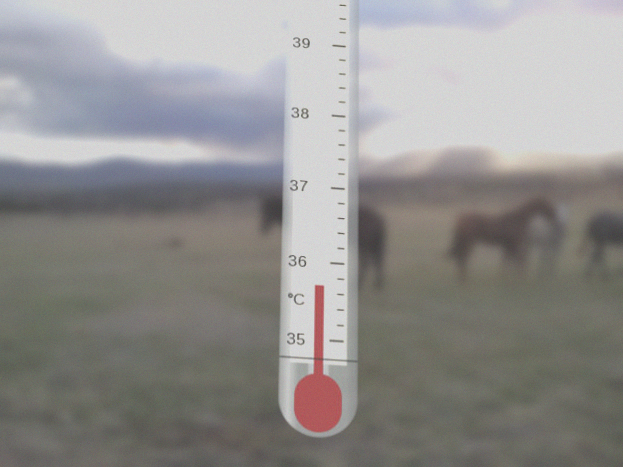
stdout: 35.7 °C
